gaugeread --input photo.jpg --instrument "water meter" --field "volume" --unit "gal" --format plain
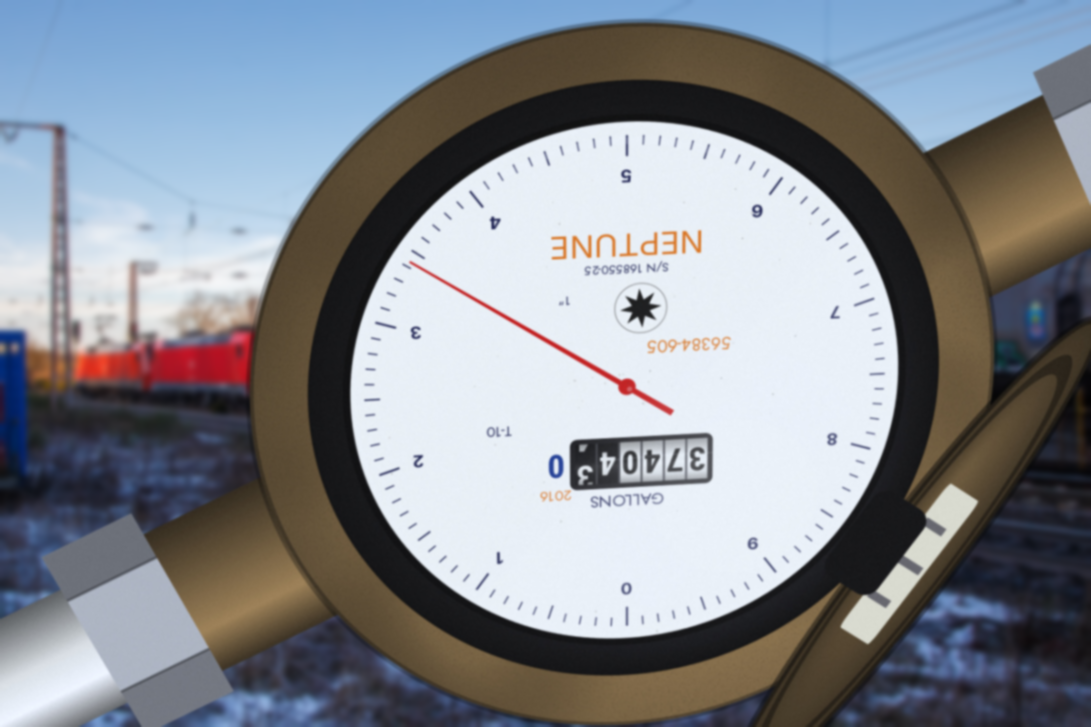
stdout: 3740433.4 gal
